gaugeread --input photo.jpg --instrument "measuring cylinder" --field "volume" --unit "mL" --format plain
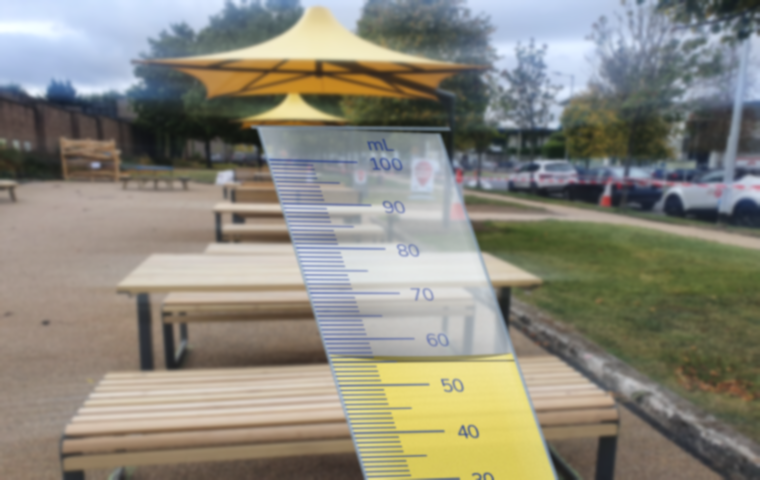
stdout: 55 mL
